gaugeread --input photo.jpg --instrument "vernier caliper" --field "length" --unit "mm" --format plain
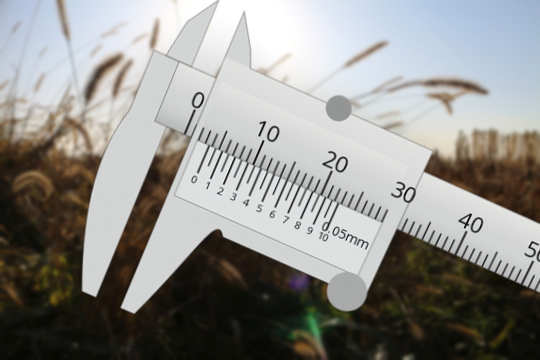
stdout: 3.6 mm
